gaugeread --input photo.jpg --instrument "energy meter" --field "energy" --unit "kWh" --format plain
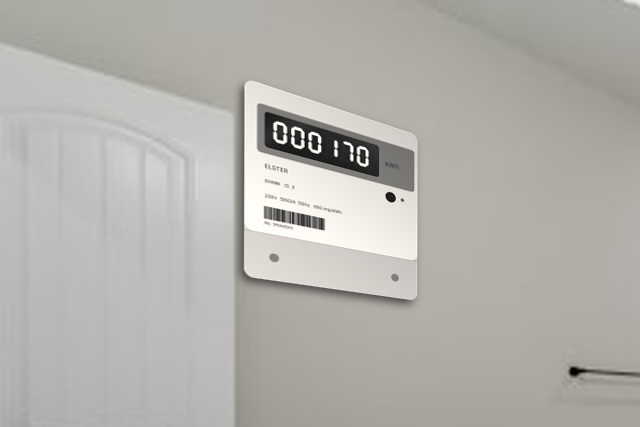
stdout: 170 kWh
